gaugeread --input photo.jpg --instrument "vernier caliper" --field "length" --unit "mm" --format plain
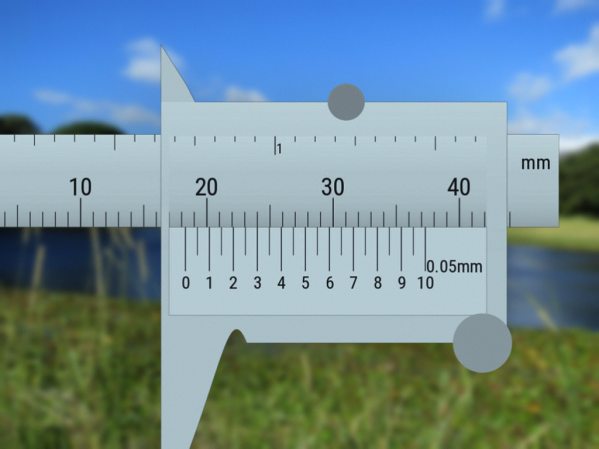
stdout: 18.3 mm
